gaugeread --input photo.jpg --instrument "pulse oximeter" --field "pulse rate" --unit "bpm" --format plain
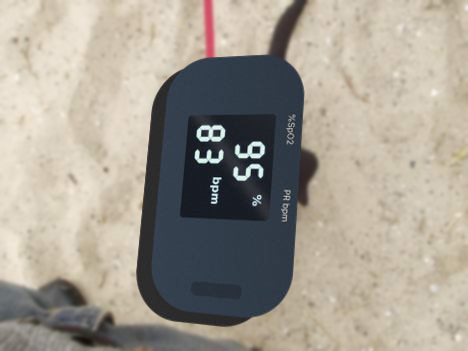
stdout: 83 bpm
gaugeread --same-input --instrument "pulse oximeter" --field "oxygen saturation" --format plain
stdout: 95 %
